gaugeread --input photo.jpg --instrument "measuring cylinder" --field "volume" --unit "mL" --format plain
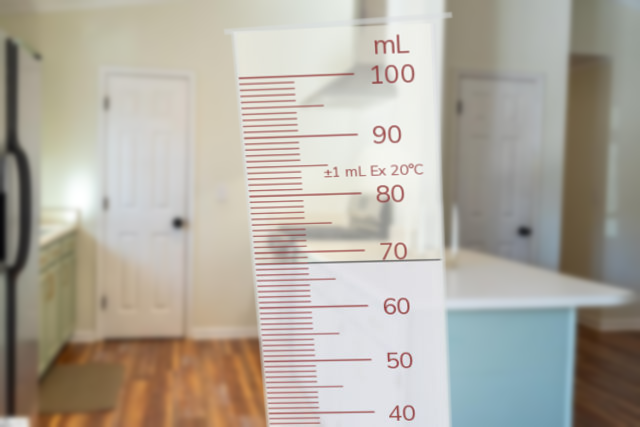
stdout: 68 mL
